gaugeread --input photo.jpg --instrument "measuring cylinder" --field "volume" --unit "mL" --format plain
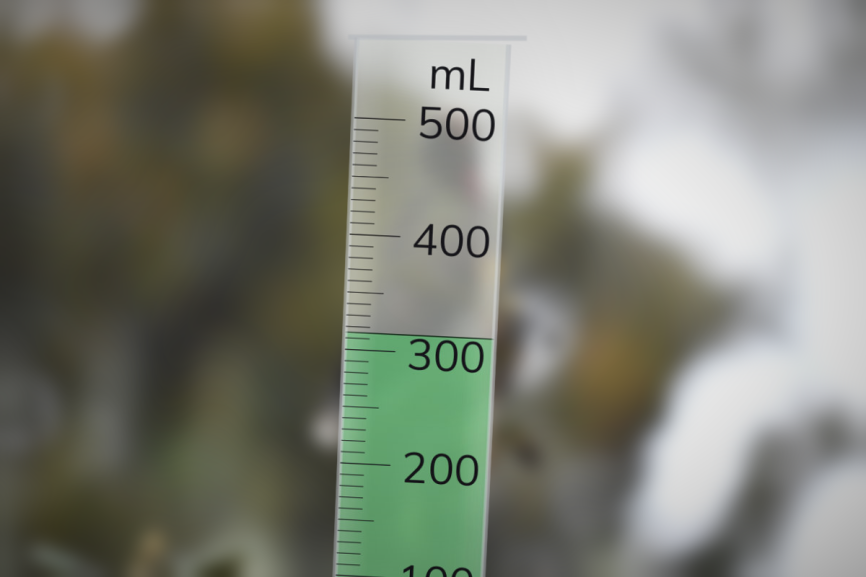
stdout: 315 mL
